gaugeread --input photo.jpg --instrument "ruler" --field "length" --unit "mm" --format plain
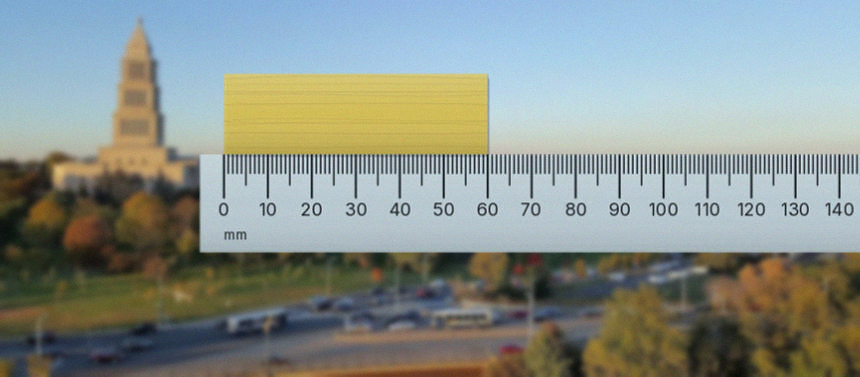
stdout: 60 mm
